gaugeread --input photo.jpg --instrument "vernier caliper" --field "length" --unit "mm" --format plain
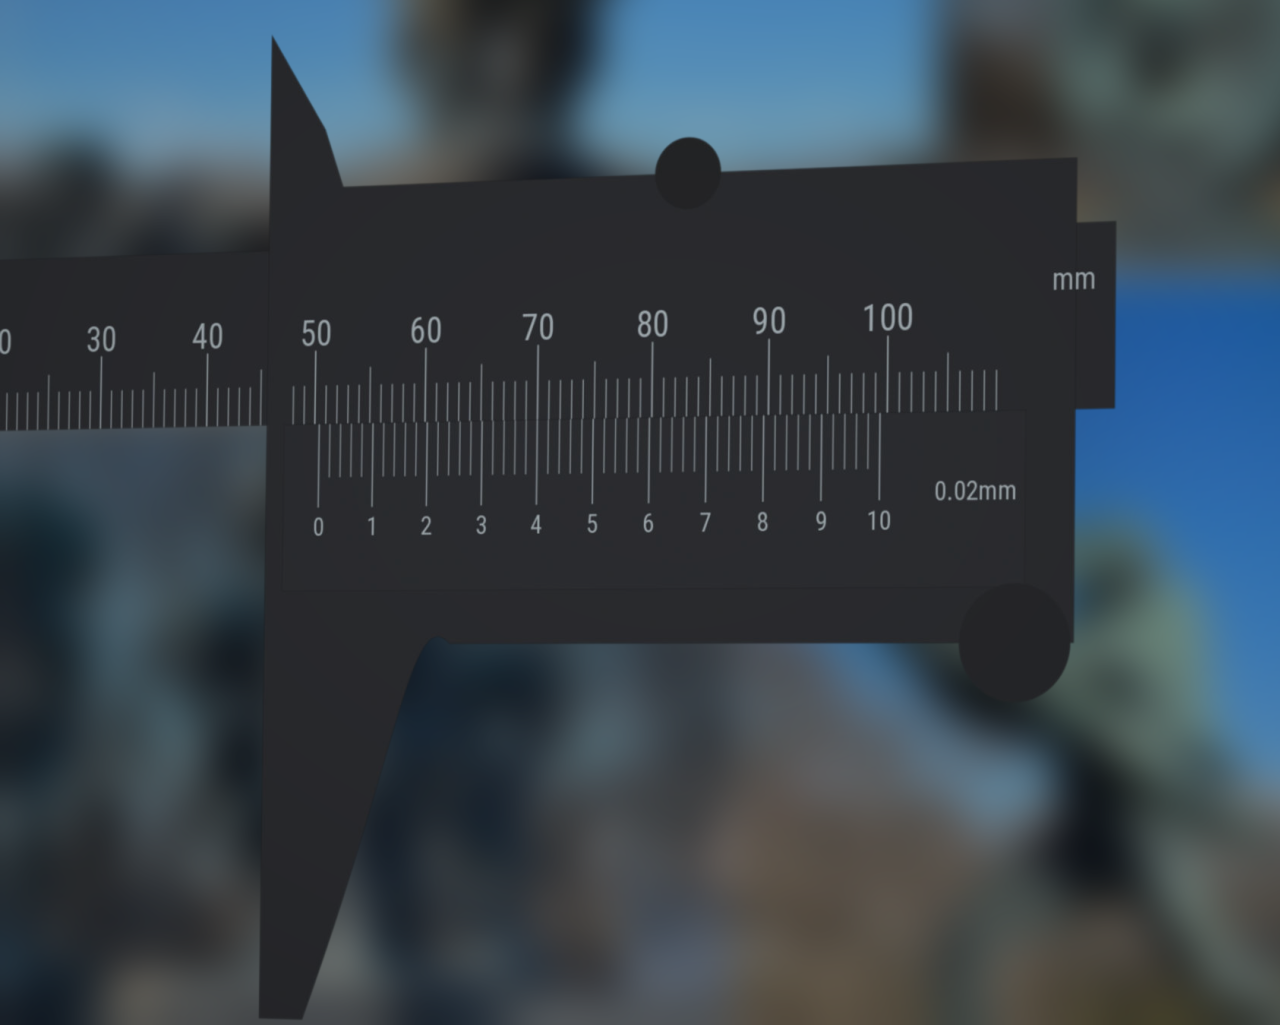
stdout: 50.4 mm
